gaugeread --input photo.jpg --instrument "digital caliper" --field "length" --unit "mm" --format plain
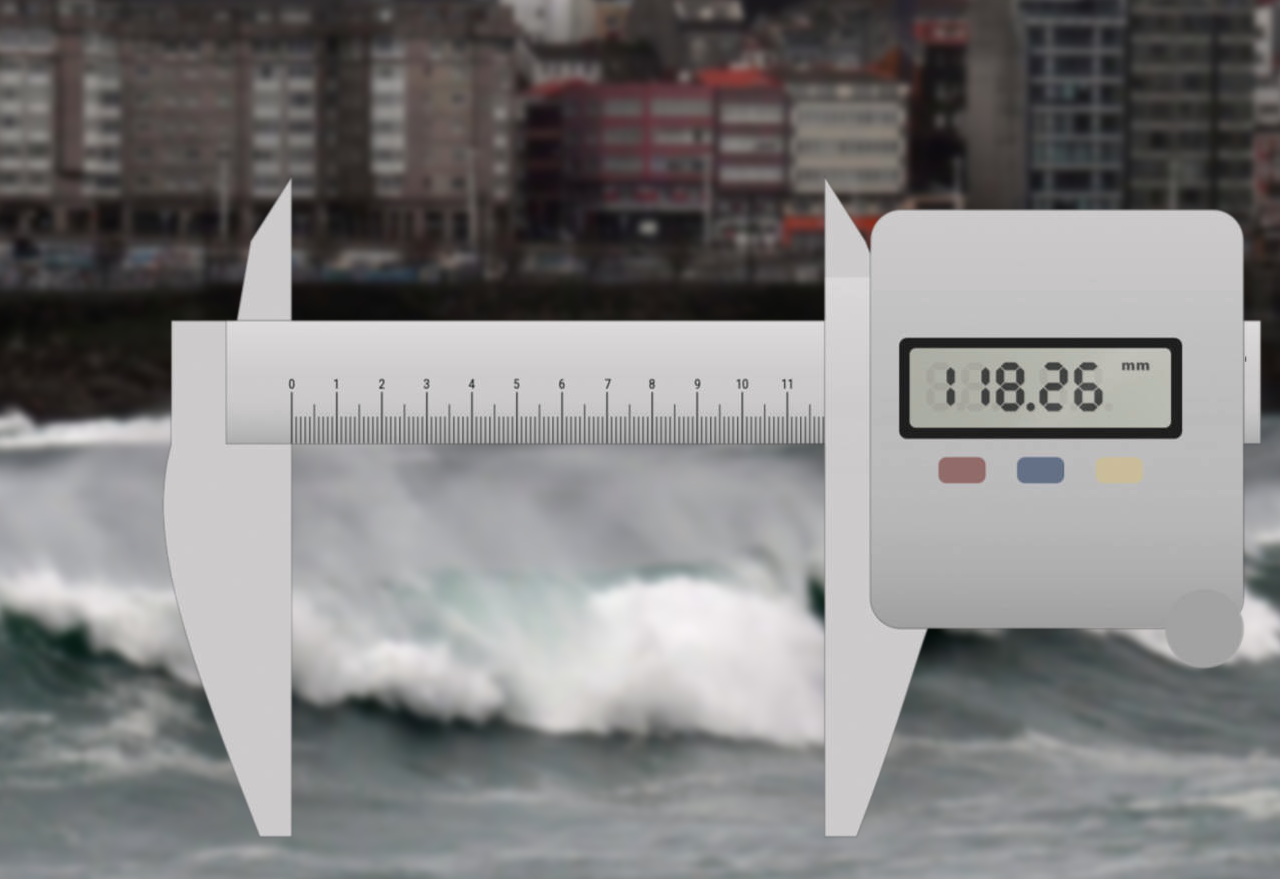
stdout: 118.26 mm
